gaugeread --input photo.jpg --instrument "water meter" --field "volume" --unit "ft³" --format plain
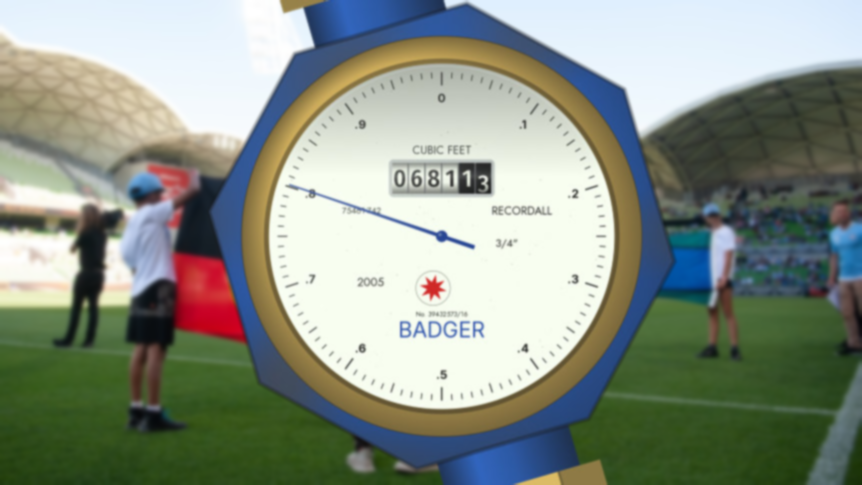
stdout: 68112.80 ft³
